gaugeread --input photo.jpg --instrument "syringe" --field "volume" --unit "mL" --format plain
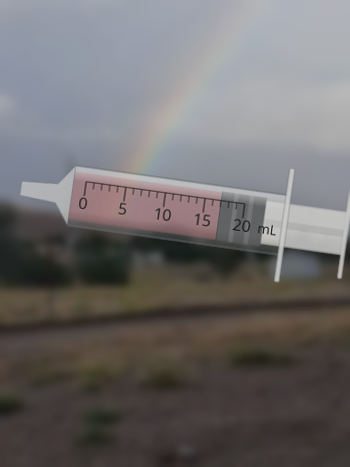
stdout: 17 mL
